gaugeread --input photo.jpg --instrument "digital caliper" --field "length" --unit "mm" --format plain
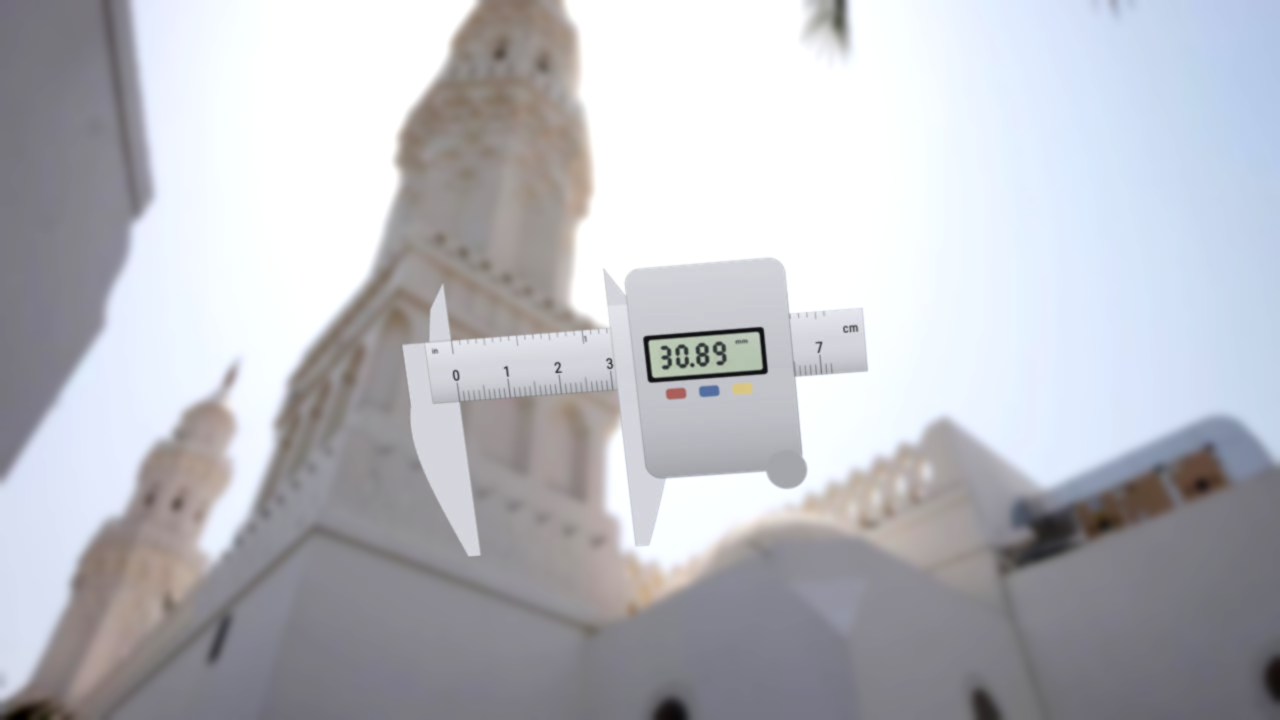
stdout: 30.89 mm
